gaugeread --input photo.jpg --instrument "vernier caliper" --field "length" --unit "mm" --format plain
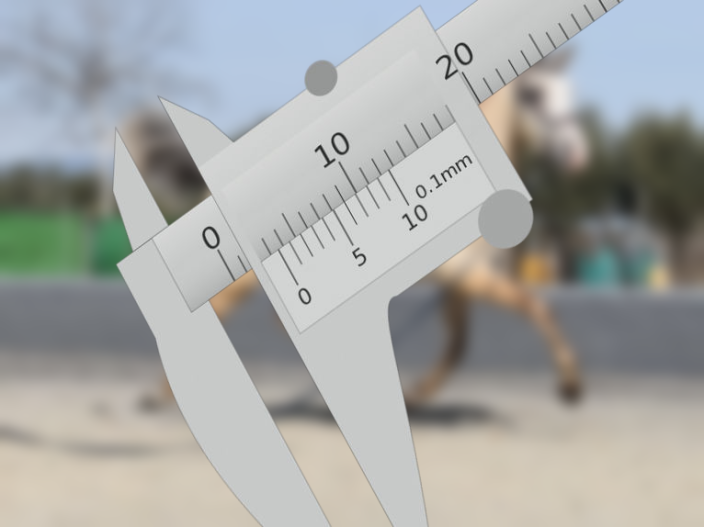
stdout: 3.6 mm
